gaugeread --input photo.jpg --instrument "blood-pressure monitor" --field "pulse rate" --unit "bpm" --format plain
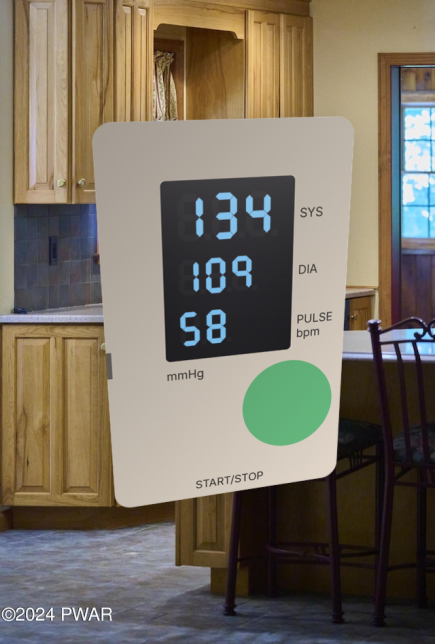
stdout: 58 bpm
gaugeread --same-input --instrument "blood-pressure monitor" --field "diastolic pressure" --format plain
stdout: 109 mmHg
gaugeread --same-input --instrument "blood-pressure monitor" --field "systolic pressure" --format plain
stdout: 134 mmHg
